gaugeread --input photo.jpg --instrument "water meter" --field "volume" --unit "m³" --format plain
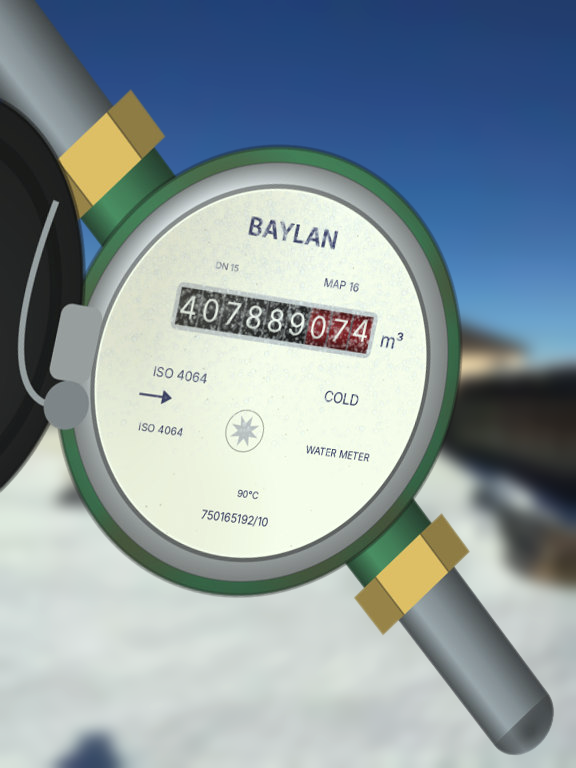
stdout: 407889.074 m³
